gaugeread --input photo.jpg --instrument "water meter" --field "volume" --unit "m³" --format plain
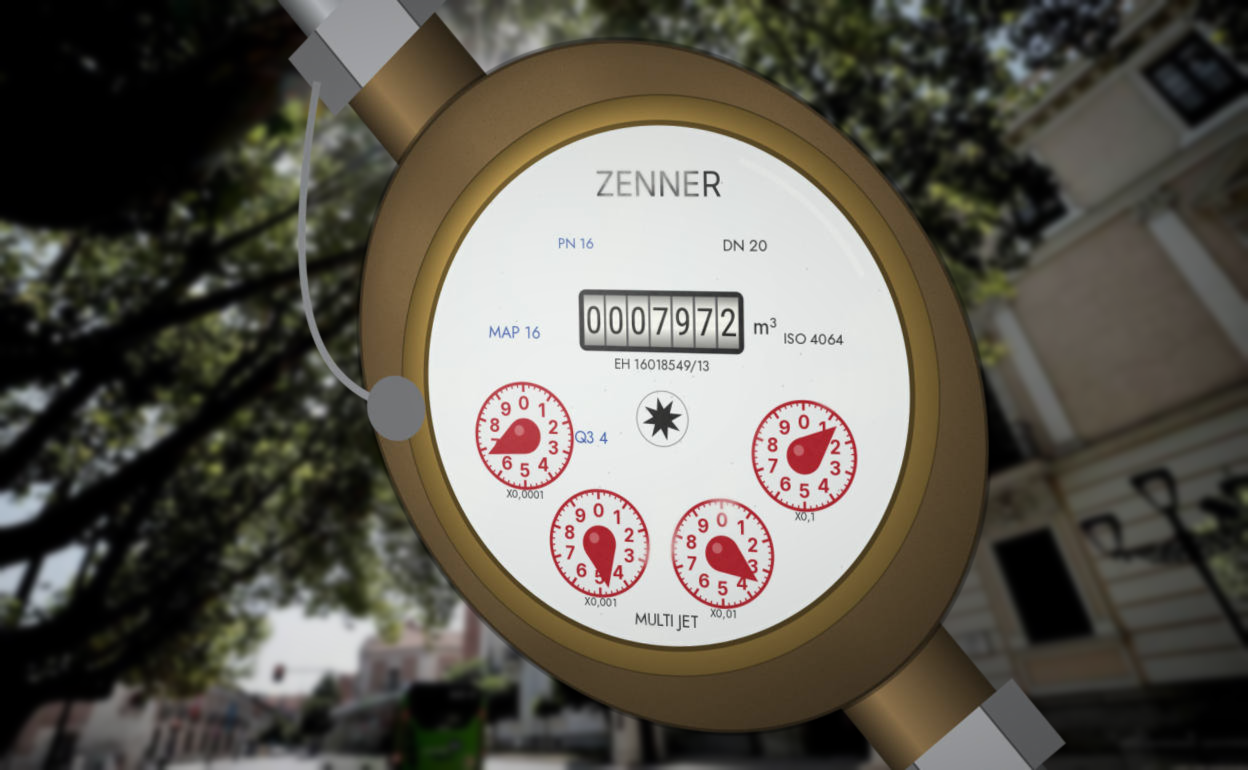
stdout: 7972.1346 m³
